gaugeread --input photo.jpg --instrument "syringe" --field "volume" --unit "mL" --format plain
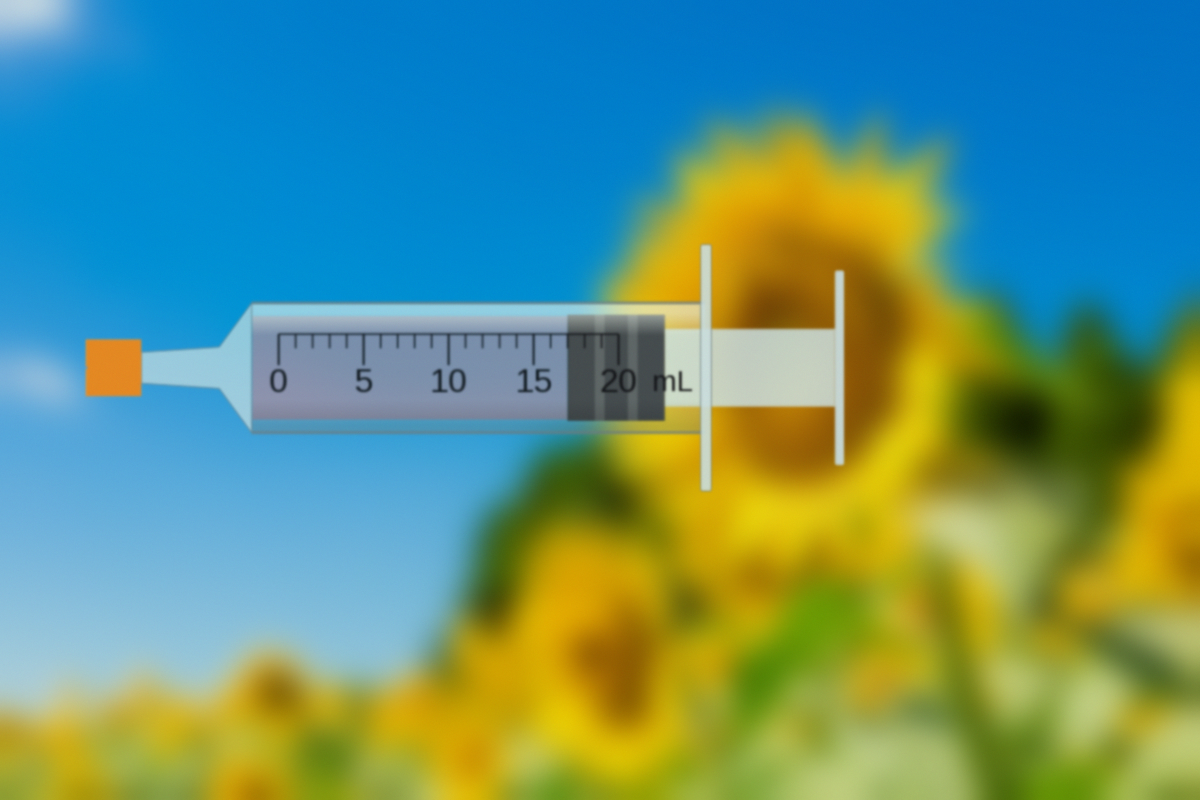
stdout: 17 mL
